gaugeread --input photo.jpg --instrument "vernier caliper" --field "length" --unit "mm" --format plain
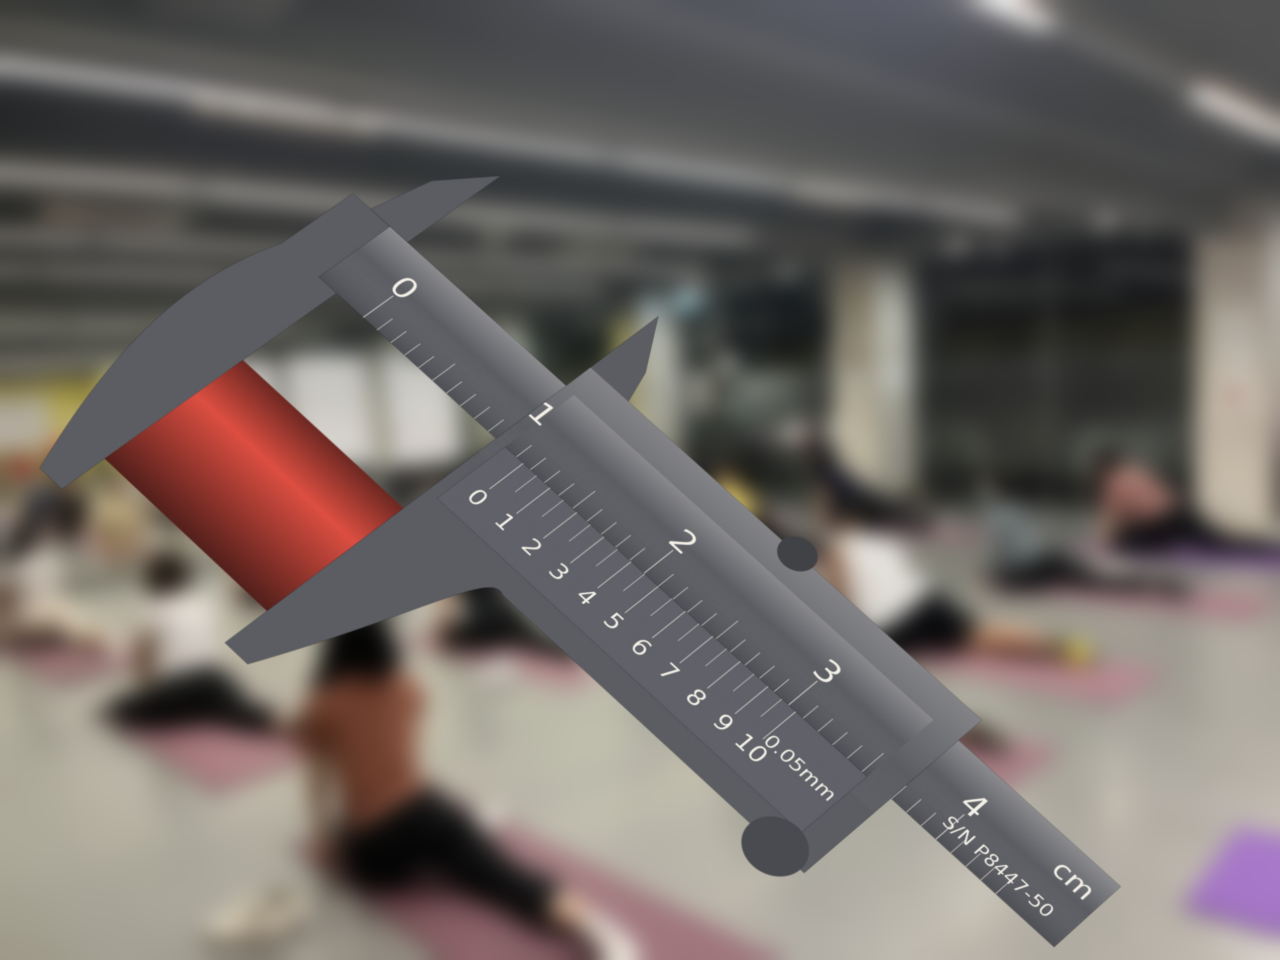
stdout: 11.5 mm
